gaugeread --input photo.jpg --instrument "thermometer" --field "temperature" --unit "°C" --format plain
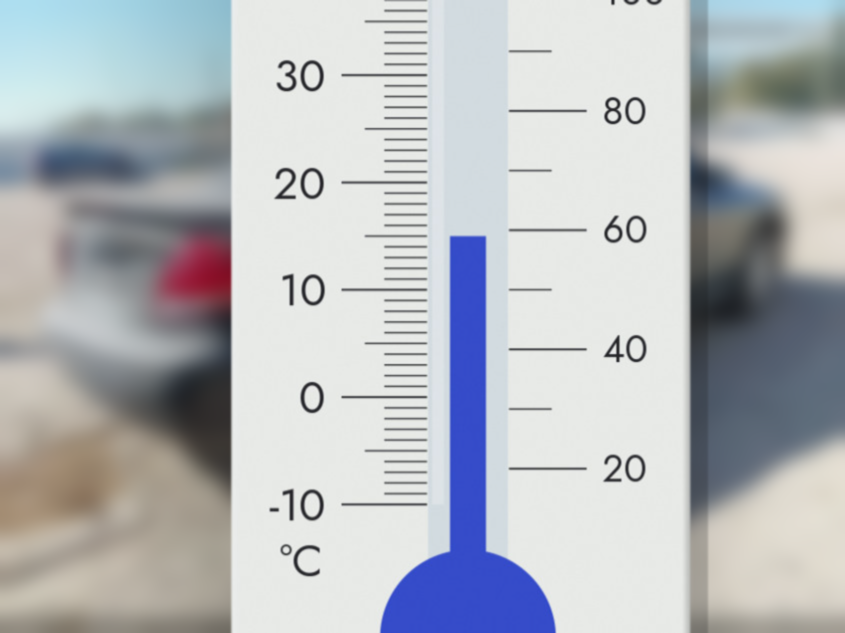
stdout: 15 °C
